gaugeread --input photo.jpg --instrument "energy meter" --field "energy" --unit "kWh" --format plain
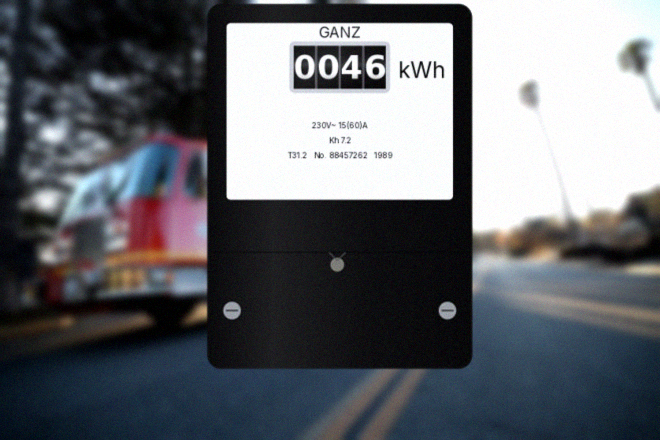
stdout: 46 kWh
